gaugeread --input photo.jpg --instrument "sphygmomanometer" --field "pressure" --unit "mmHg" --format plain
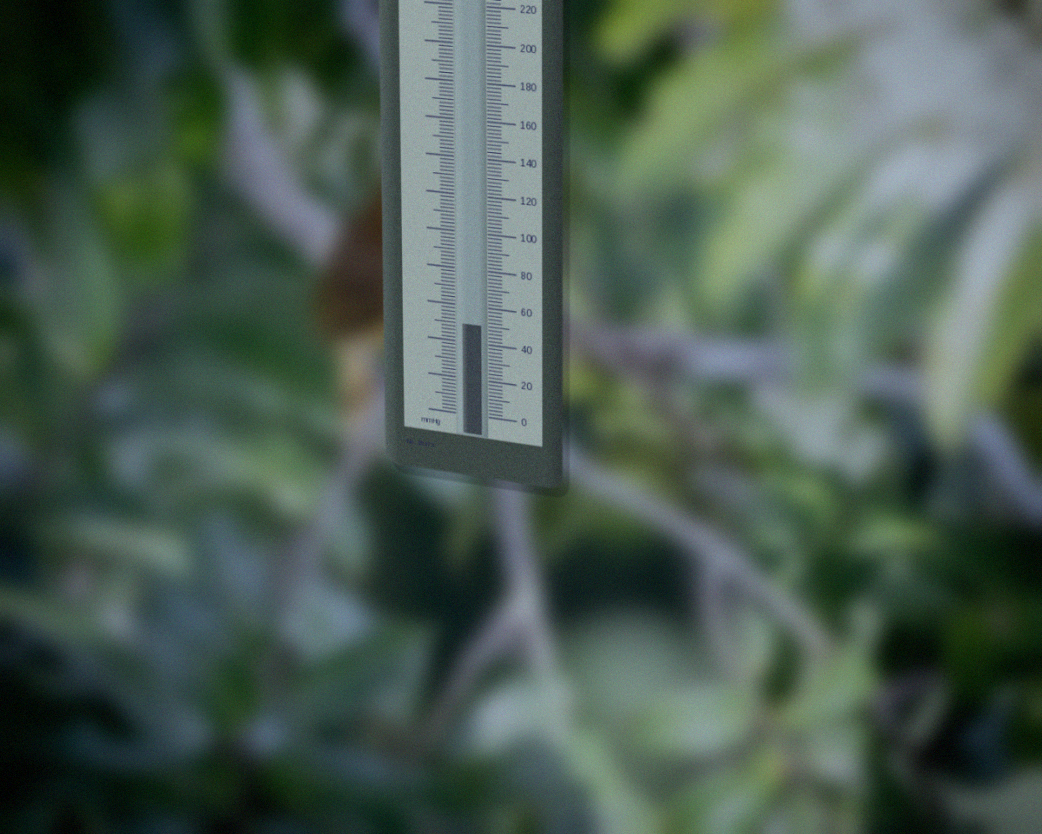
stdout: 50 mmHg
